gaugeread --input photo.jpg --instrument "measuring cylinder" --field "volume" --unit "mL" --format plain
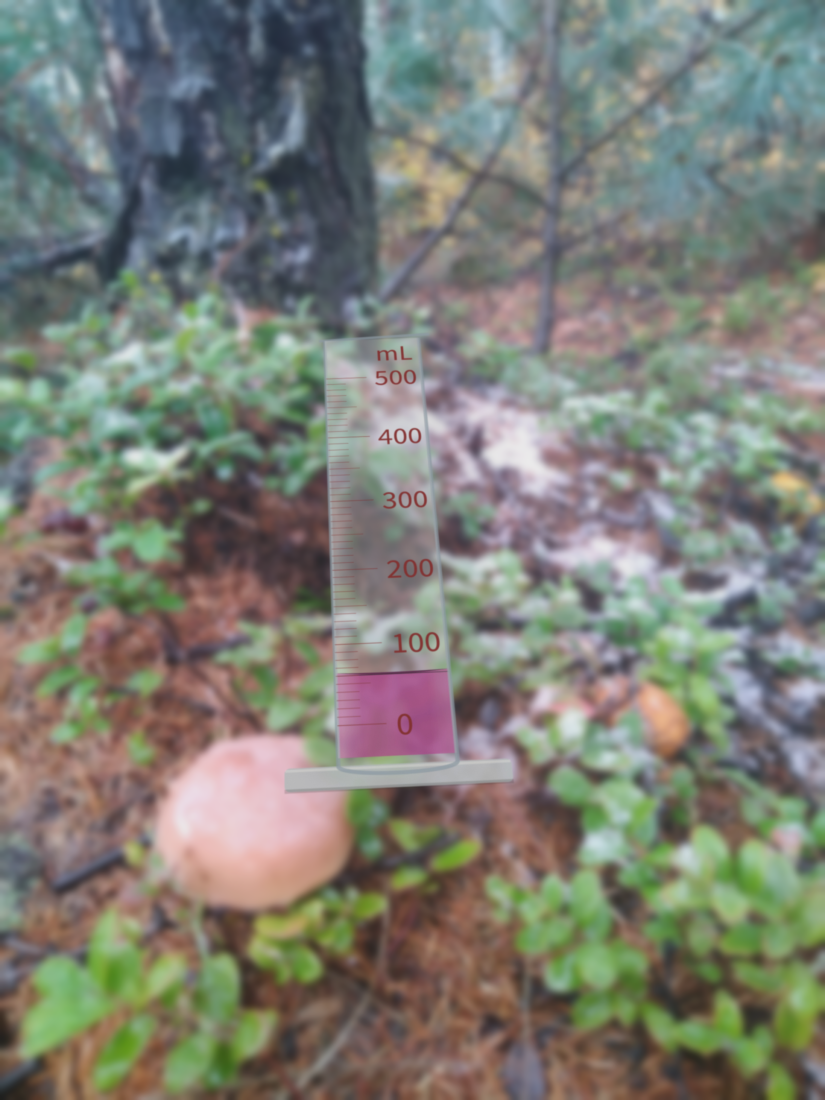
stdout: 60 mL
